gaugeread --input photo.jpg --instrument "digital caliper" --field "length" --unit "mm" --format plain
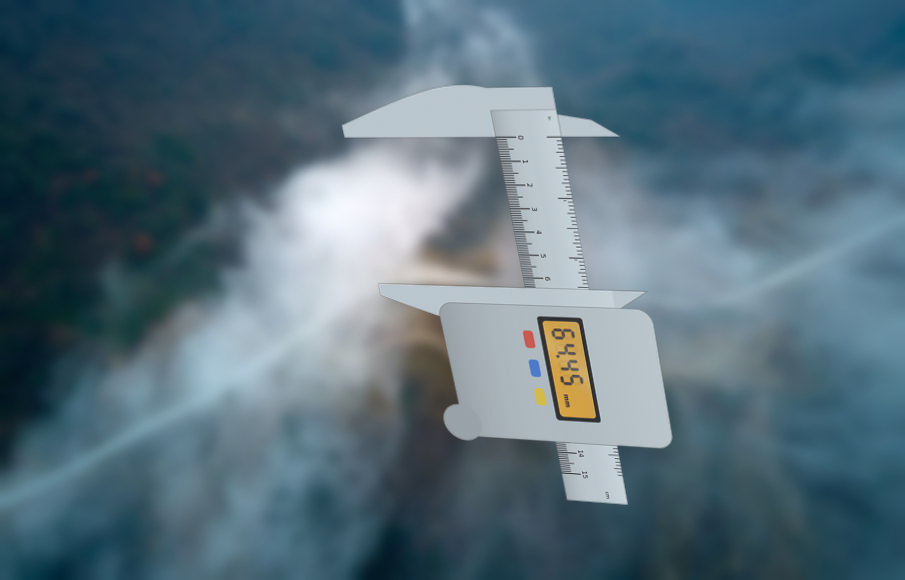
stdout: 64.45 mm
